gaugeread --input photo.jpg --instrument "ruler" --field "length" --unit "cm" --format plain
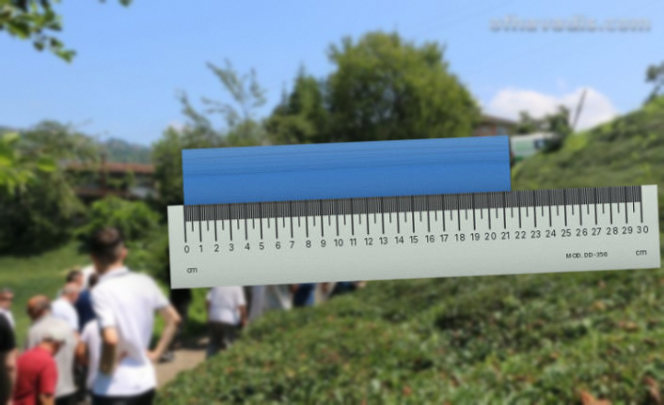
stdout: 21.5 cm
